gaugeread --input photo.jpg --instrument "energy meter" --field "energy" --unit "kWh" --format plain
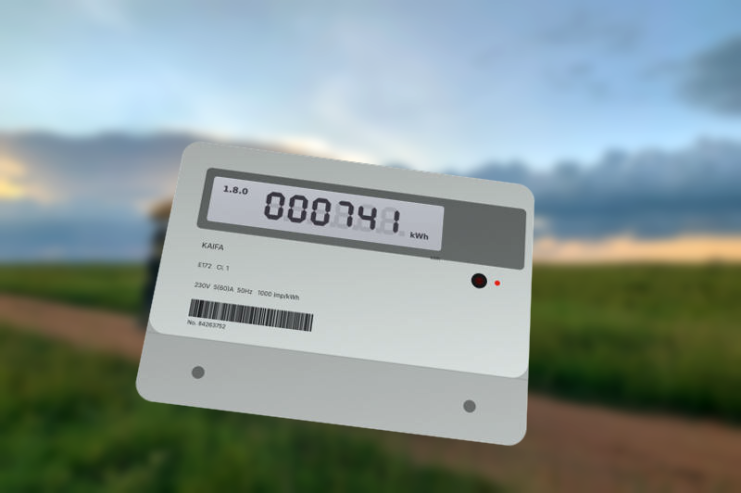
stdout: 741 kWh
